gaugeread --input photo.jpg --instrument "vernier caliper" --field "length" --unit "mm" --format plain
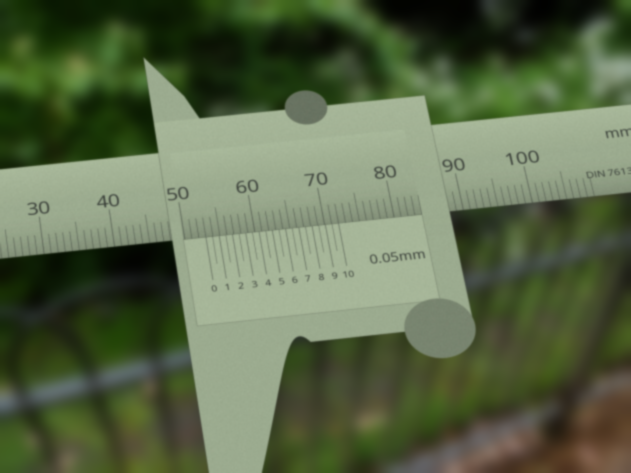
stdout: 53.0 mm
